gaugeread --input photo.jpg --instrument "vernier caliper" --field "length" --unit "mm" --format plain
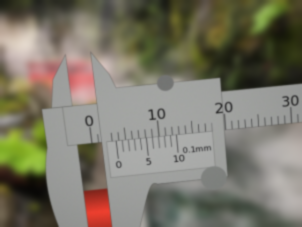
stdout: 3.6 mm
